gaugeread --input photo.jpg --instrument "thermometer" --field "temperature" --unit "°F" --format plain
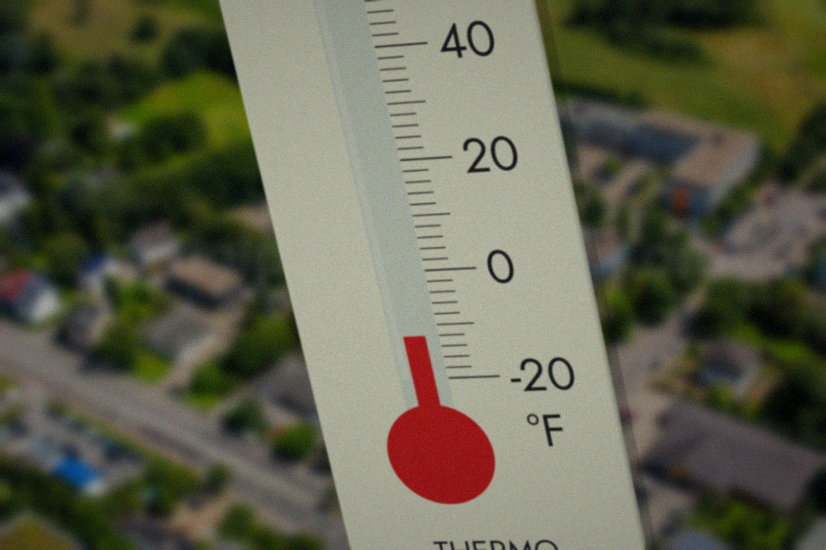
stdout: -12 °F
